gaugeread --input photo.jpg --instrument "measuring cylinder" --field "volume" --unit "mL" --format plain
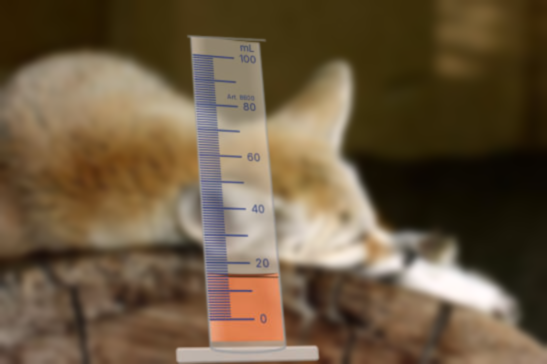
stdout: 15 mL
